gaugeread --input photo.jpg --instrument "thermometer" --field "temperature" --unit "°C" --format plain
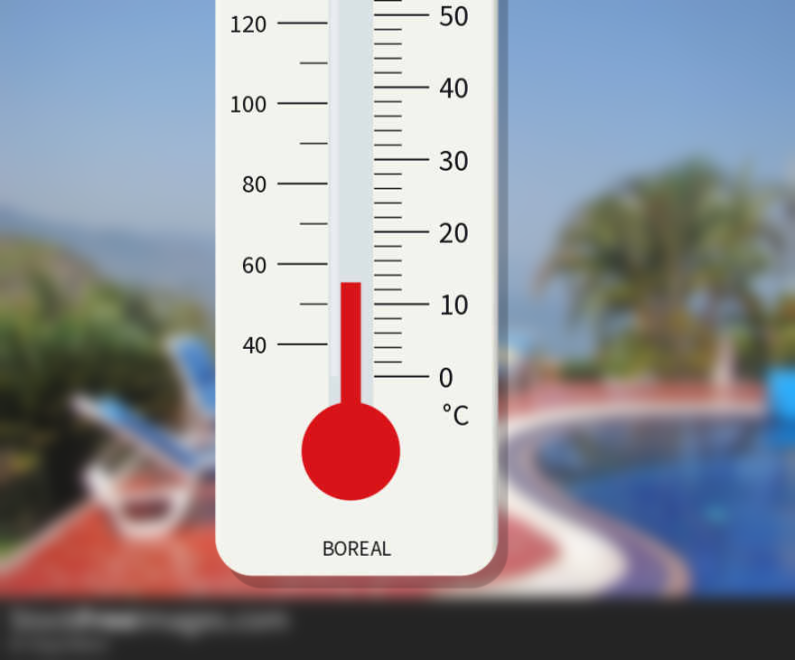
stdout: 13 °C
